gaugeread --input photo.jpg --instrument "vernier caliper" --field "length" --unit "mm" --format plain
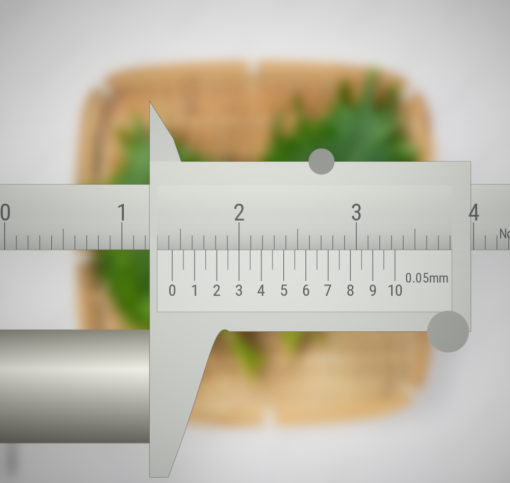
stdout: 14.3 mm
